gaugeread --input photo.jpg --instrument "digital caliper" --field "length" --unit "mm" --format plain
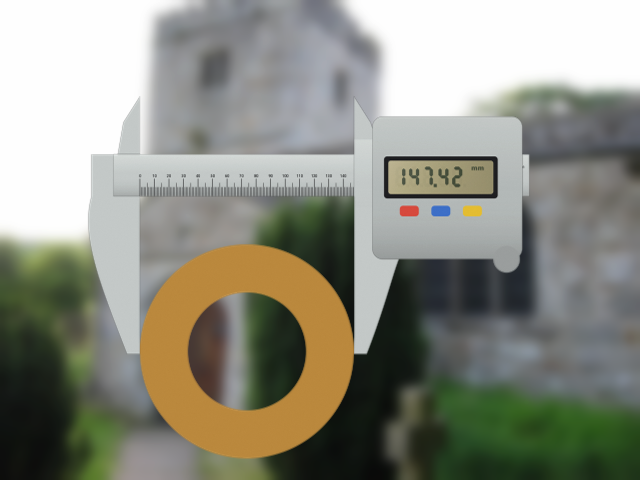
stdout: 147.42 mm
